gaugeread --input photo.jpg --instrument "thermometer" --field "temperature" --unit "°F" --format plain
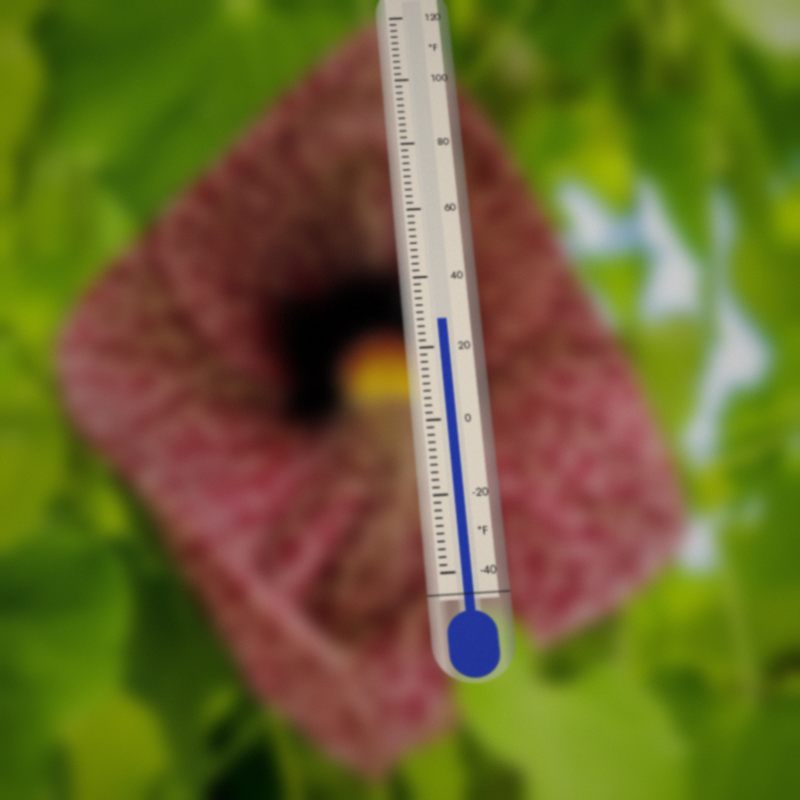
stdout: 28 °F
